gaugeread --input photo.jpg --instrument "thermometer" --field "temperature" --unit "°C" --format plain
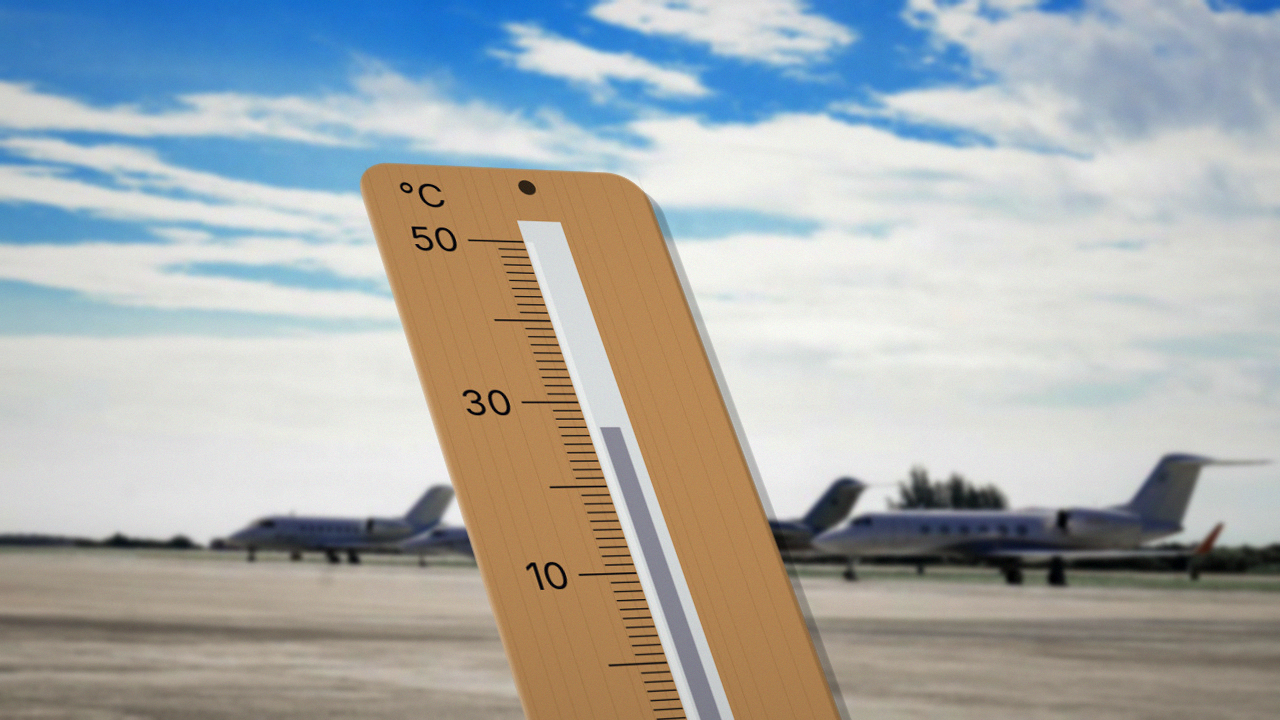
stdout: 27 °C
